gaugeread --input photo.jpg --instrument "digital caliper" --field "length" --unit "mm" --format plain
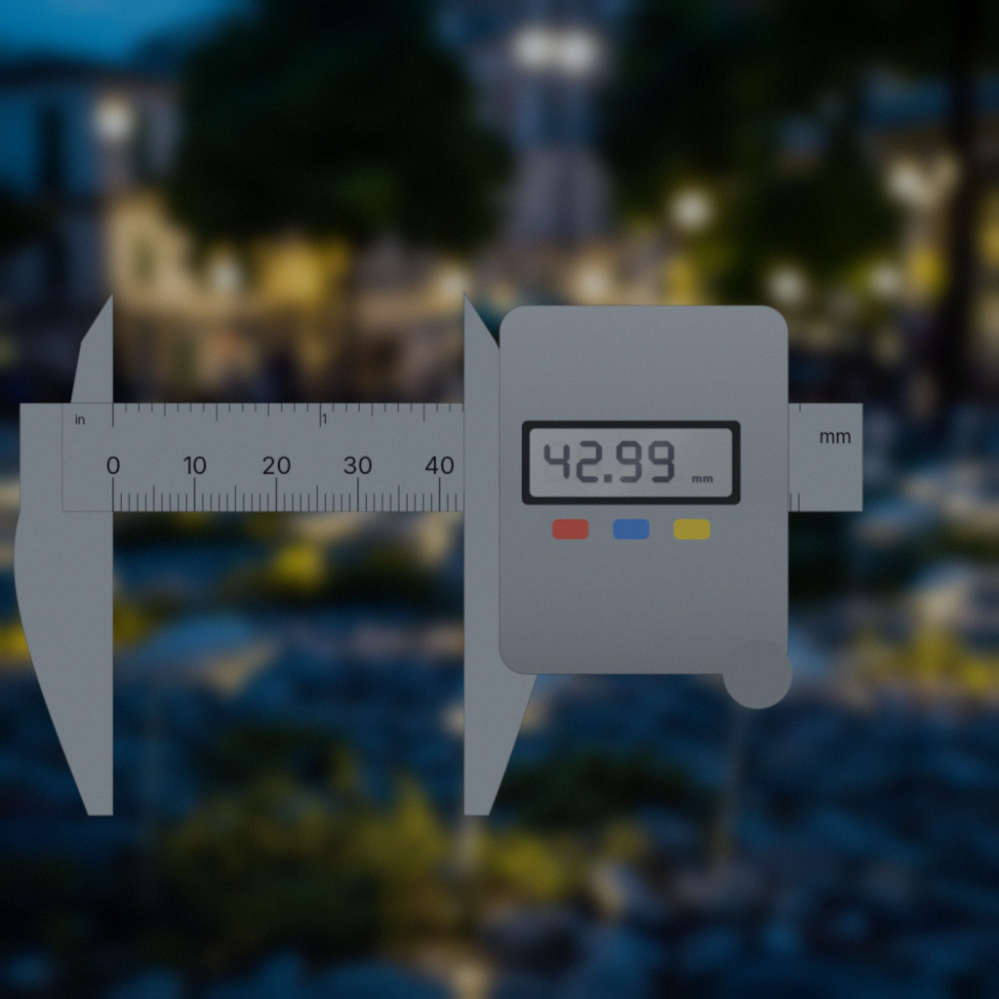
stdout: 42.99 mm
